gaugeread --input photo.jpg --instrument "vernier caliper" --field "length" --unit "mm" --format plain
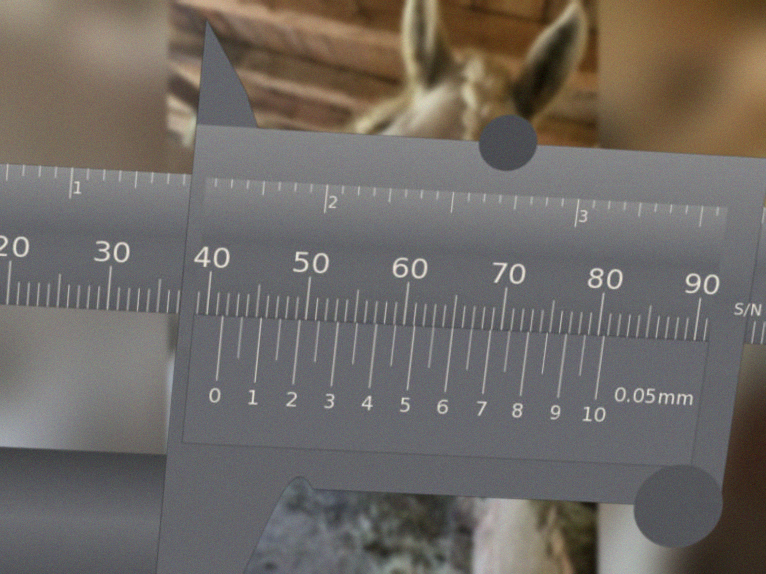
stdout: 41.6 mm
